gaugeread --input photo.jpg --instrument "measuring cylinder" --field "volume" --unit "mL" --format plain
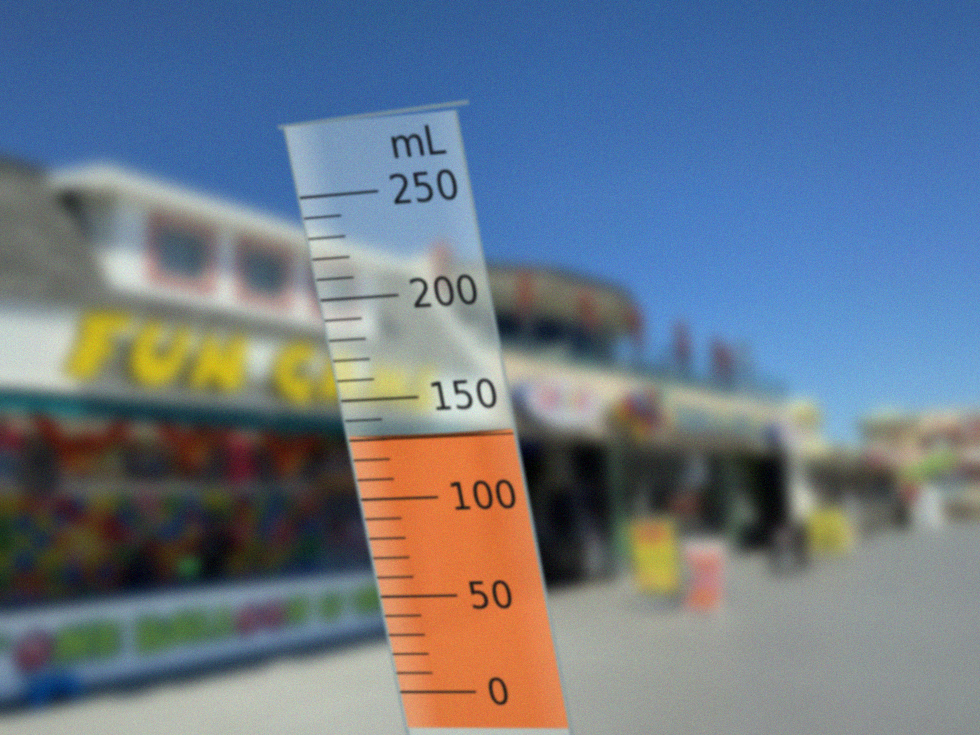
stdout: 130 mL
